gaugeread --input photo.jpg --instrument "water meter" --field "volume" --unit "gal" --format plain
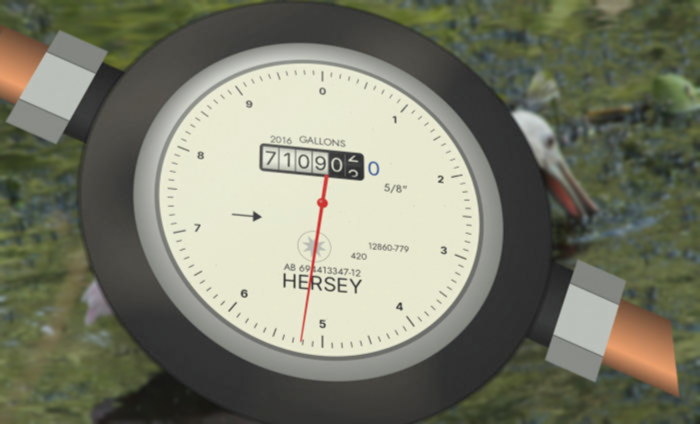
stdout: 7109025.2 gal
